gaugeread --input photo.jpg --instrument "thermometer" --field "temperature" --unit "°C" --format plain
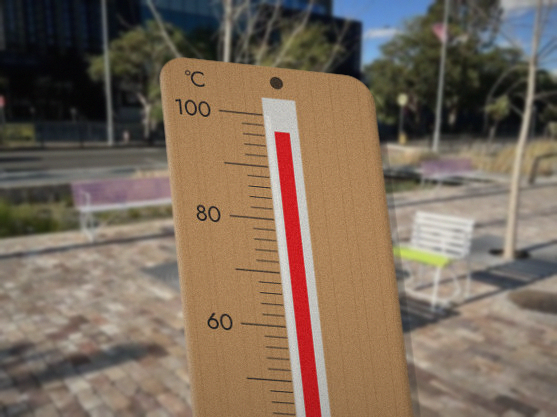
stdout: 97 °C
